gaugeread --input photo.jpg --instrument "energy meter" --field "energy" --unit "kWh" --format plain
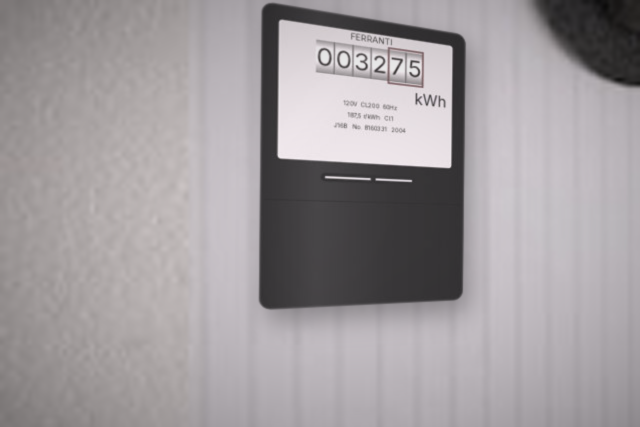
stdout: 32.75 kWh
